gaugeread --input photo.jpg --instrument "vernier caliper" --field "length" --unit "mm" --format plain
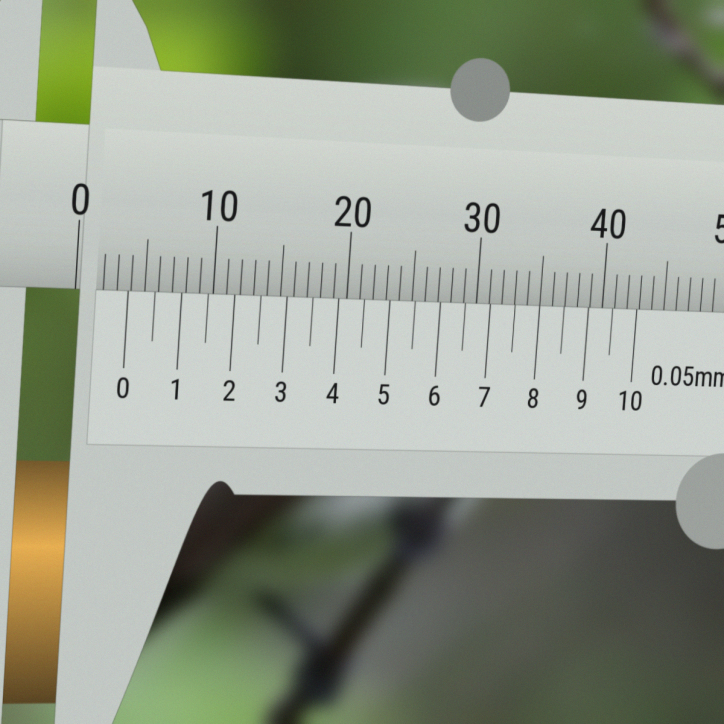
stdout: 3.8 mm
